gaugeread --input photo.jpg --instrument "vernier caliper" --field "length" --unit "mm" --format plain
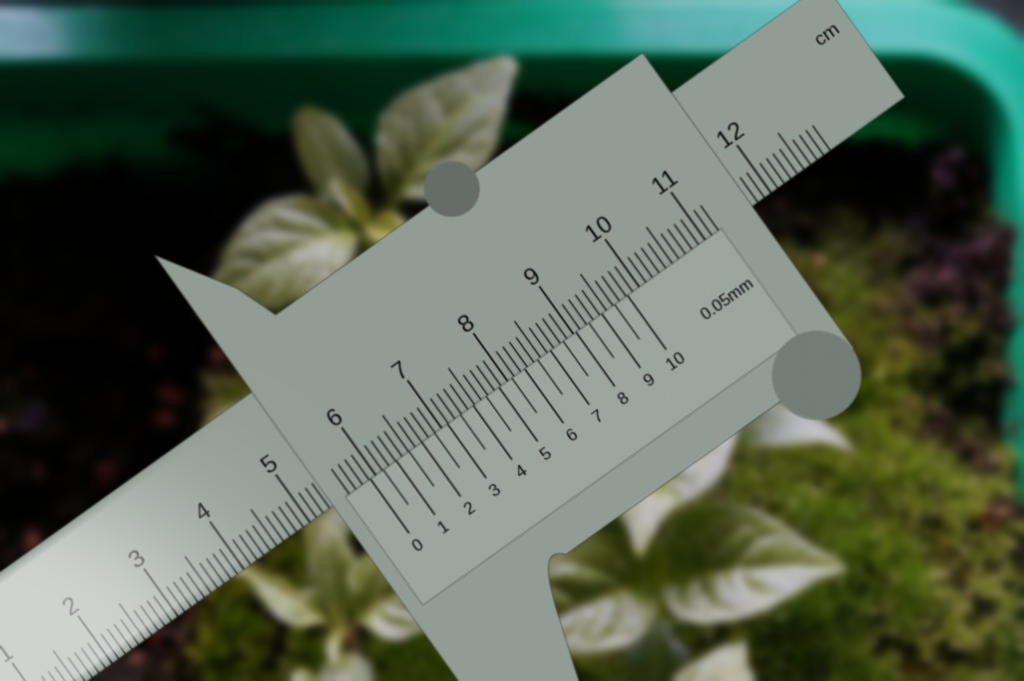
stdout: 59.2 mm
